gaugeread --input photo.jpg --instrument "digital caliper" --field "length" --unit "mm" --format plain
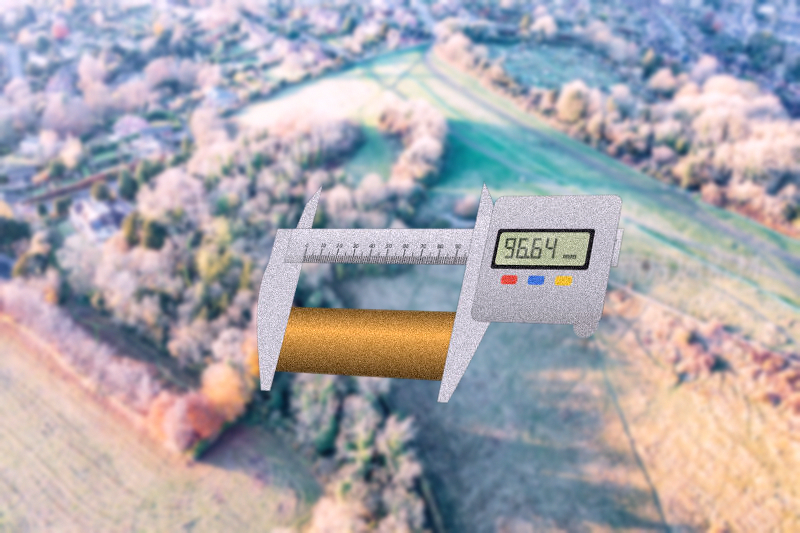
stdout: 96.64 mm
